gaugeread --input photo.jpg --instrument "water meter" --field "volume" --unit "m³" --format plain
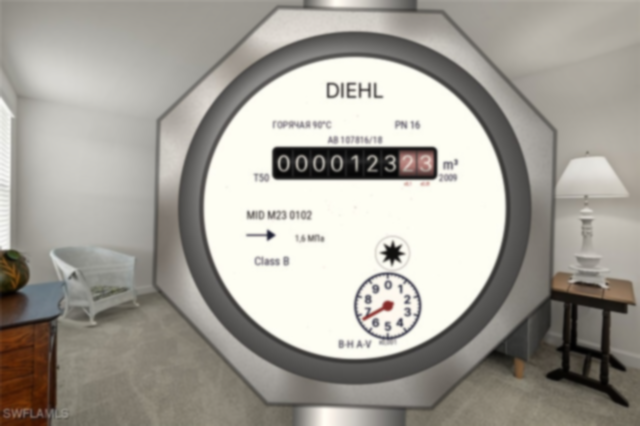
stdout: 123.236 m³
